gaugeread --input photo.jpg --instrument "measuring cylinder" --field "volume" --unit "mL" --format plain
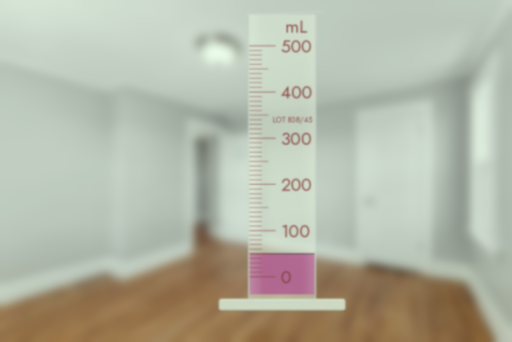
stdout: 50 mL
